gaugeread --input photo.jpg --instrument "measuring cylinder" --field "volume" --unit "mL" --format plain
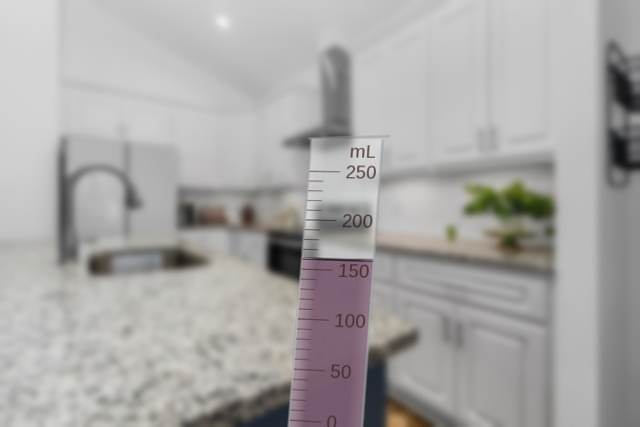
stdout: 160 mL
